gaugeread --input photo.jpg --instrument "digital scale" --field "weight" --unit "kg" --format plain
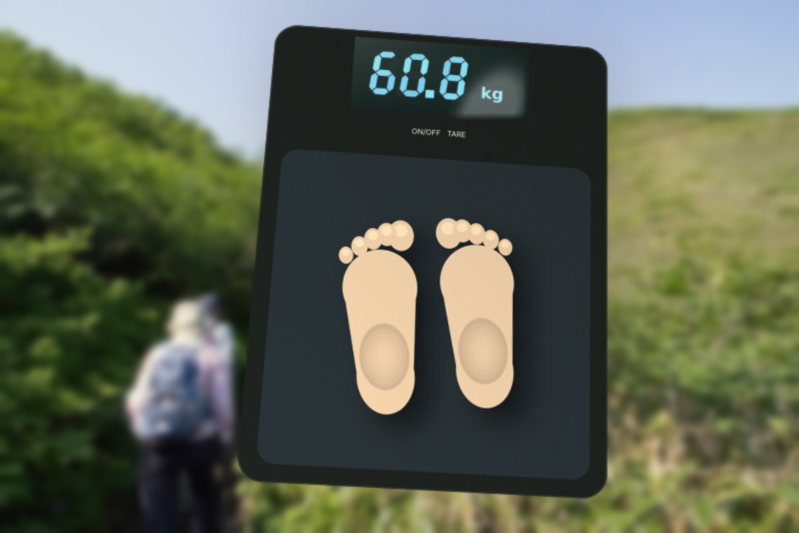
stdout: 60.8 kg
